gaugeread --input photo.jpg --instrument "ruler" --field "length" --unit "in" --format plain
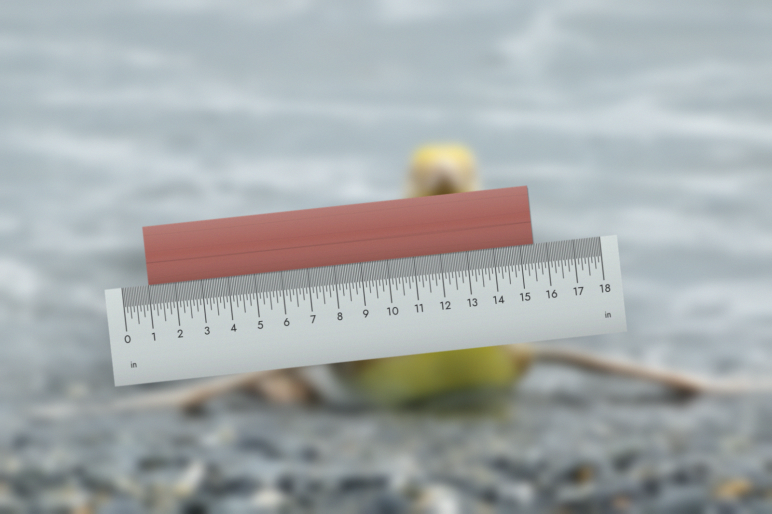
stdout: 14.5 in
